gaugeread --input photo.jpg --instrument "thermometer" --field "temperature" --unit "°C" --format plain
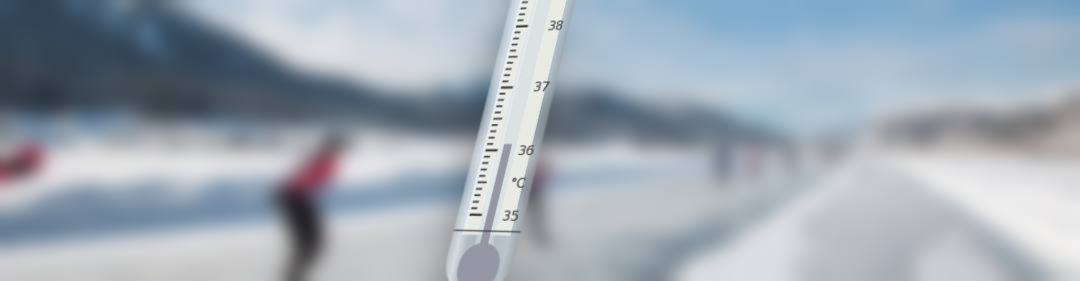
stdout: 36.1 °C
